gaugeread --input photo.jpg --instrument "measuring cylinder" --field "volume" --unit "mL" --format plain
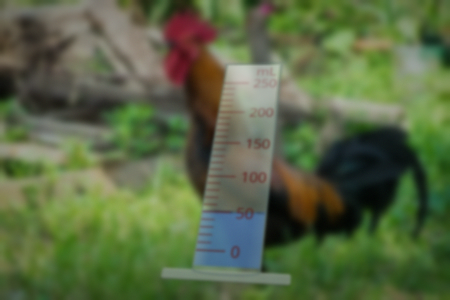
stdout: 50 mL
